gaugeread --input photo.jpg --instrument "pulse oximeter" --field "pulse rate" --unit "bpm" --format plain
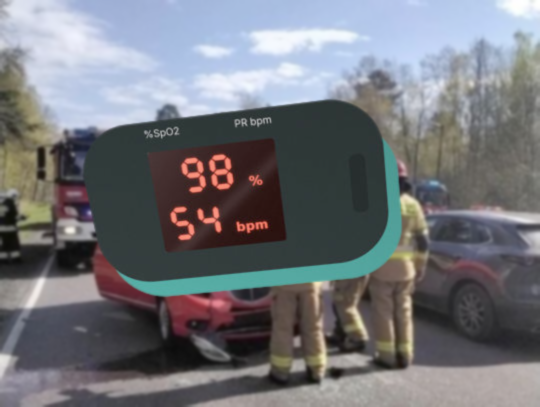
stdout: 54 bpm
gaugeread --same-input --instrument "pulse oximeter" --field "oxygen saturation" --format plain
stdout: 98 %
